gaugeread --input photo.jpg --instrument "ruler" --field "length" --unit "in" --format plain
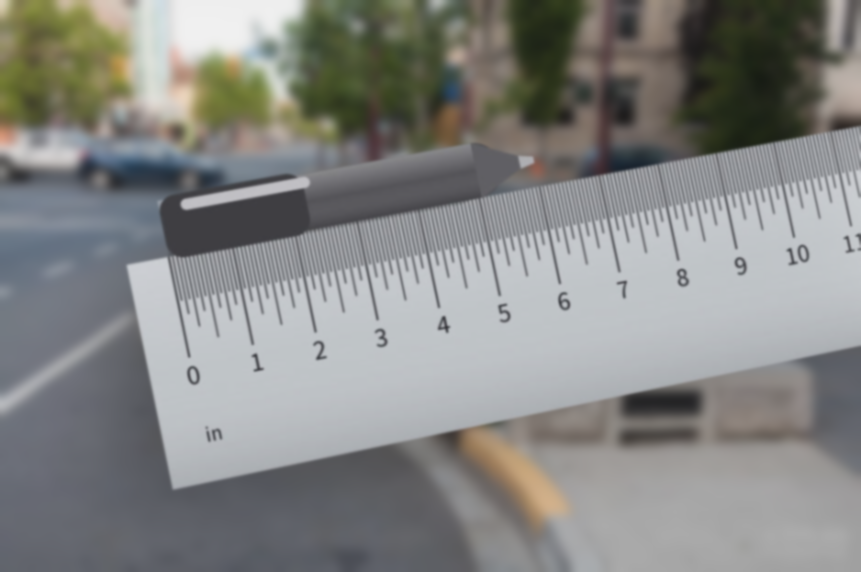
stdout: 6 in
